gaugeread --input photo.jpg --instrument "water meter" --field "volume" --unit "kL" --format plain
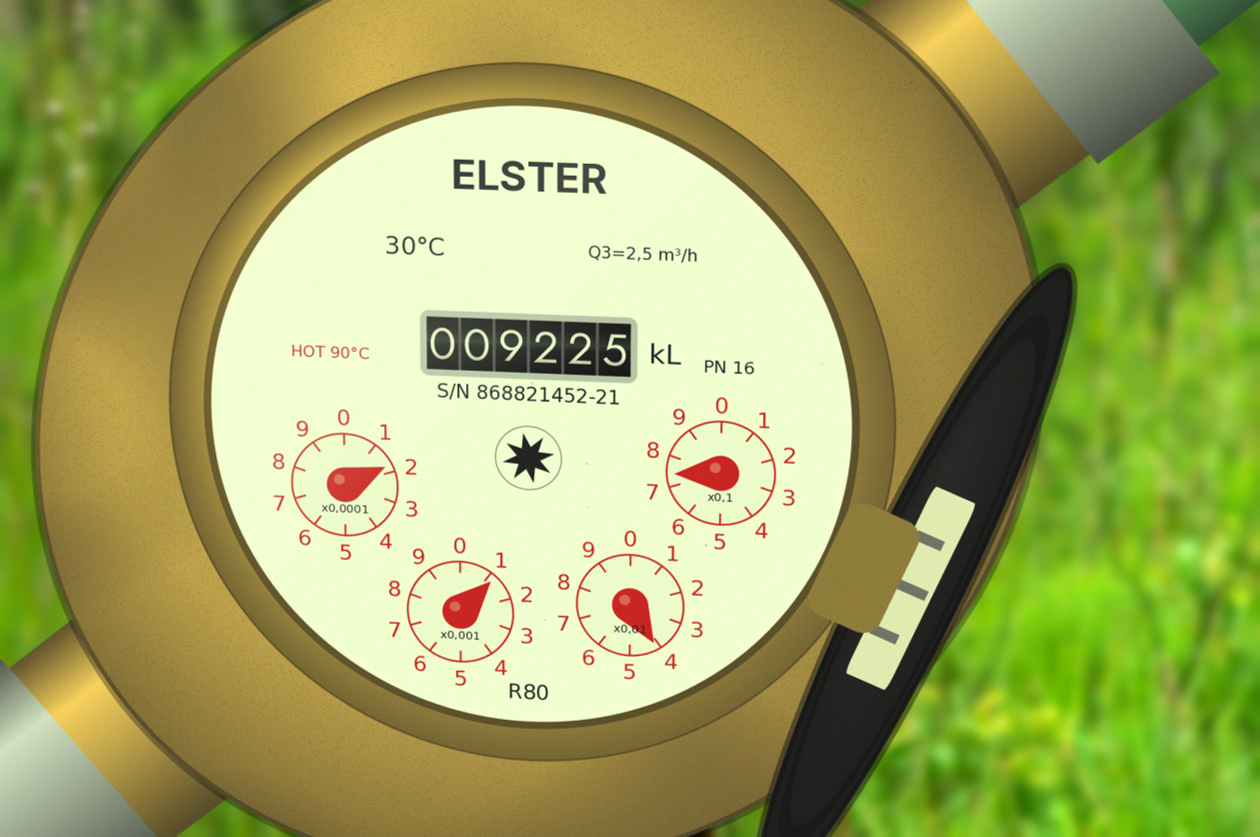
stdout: 9225.7411 kL
